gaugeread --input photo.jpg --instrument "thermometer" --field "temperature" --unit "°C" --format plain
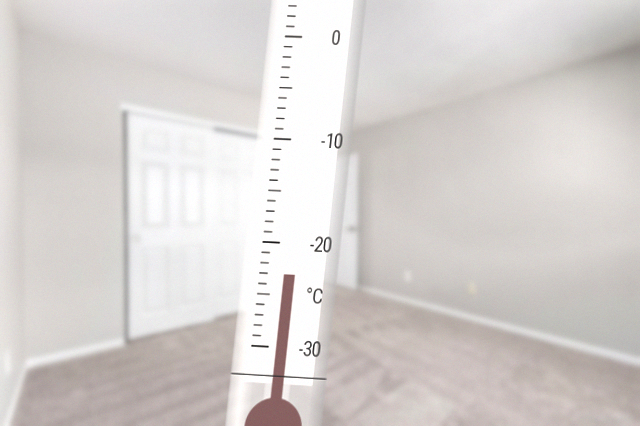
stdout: -23 °C
